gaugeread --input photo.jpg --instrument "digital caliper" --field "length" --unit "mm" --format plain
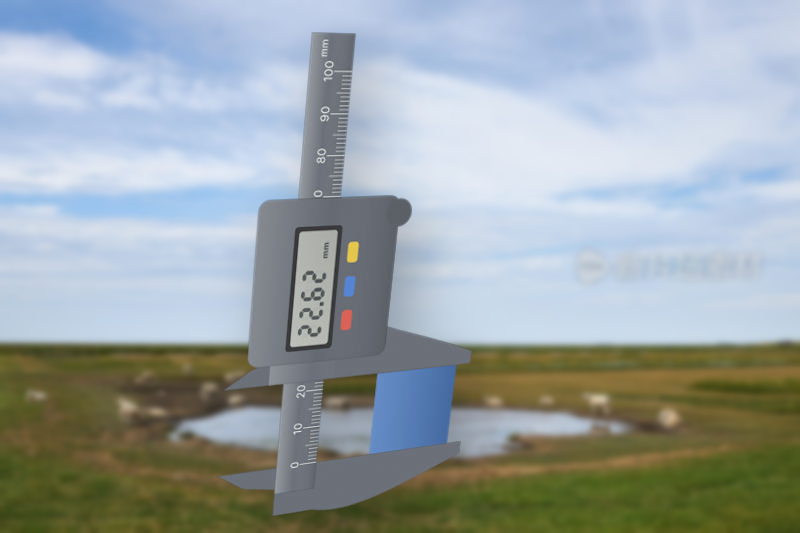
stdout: 22.62 mm
